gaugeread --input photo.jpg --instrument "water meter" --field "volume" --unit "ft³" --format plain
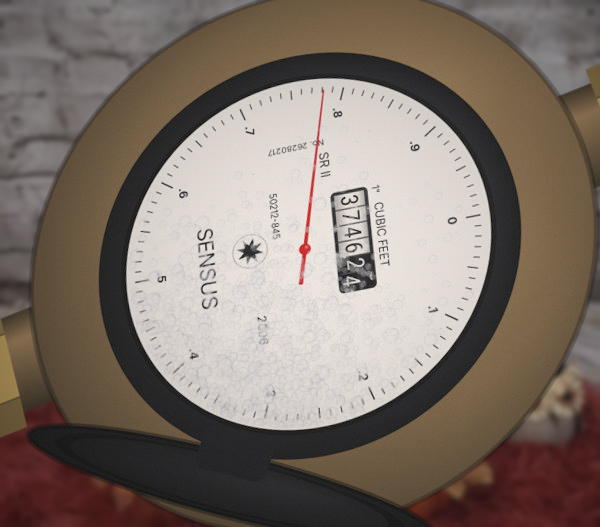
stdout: 374623.78 ft³
